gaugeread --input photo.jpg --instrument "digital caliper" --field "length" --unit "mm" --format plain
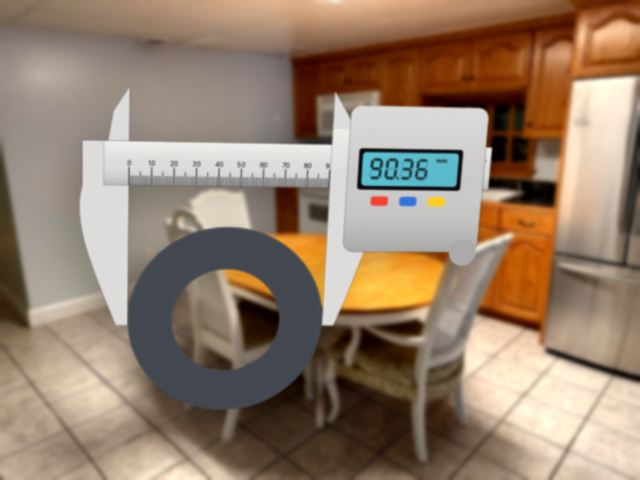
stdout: 90.36 mm
